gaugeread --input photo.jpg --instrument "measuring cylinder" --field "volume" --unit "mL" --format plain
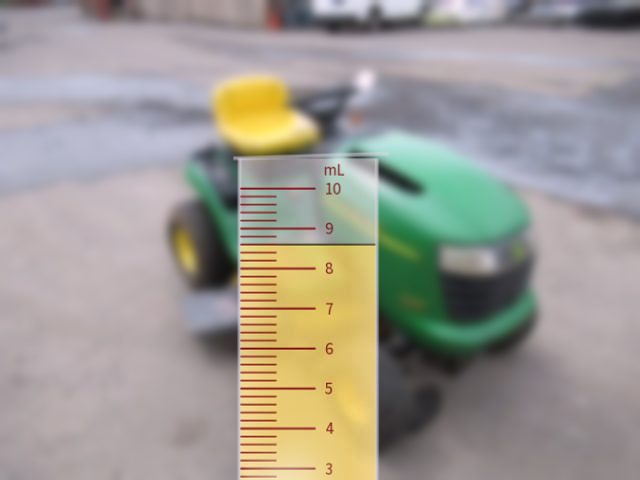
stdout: 8.6 mL
